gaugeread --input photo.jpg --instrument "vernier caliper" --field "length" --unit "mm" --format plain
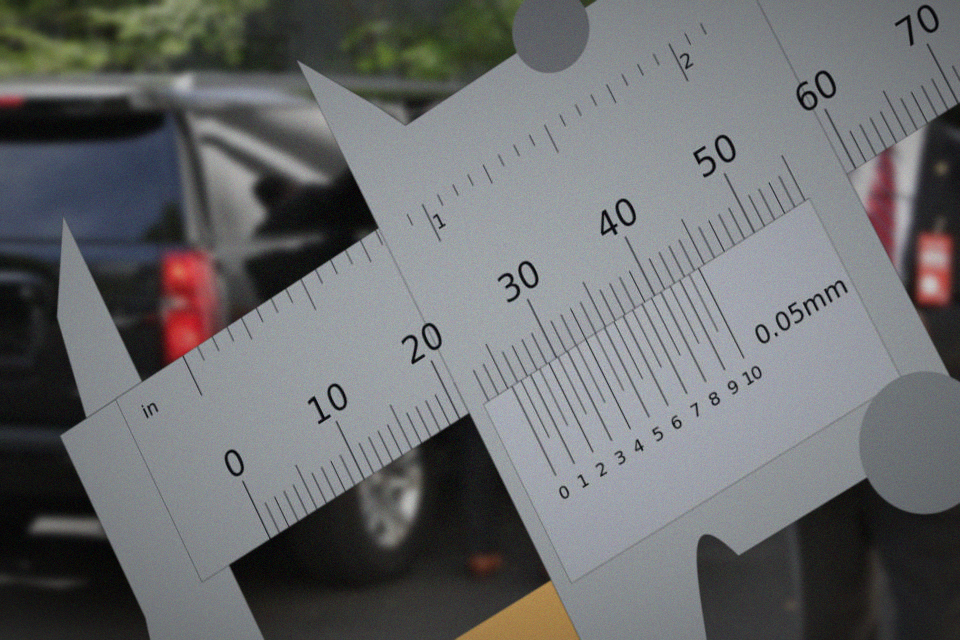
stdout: 25.4 mm
